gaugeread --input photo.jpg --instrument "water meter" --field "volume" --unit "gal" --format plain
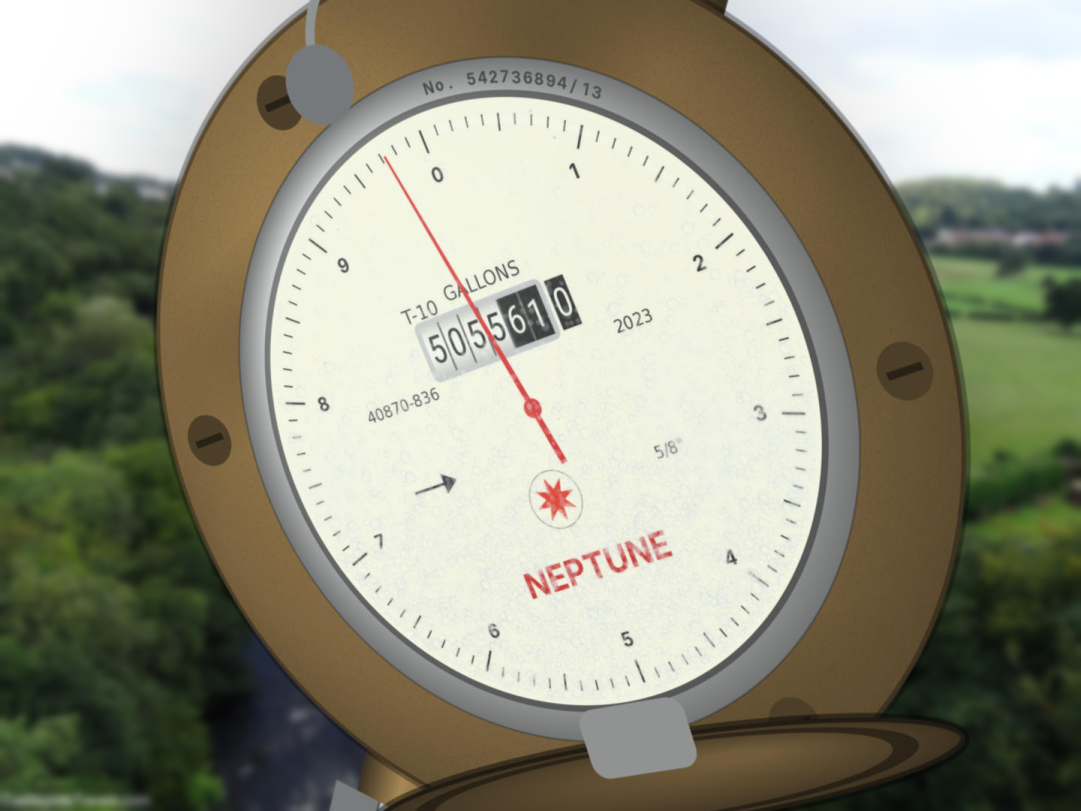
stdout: 5055609.7 gal
